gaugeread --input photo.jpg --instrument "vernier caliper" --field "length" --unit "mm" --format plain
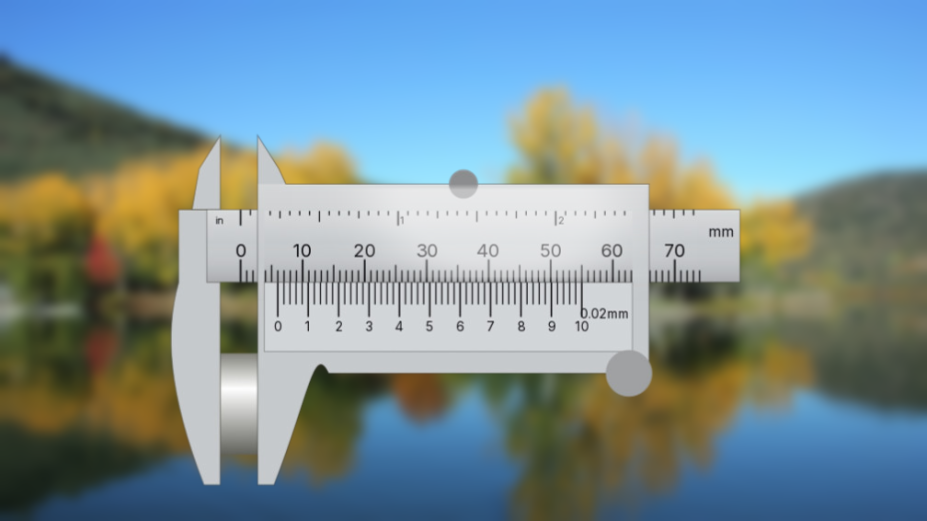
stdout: 6.0 mm
